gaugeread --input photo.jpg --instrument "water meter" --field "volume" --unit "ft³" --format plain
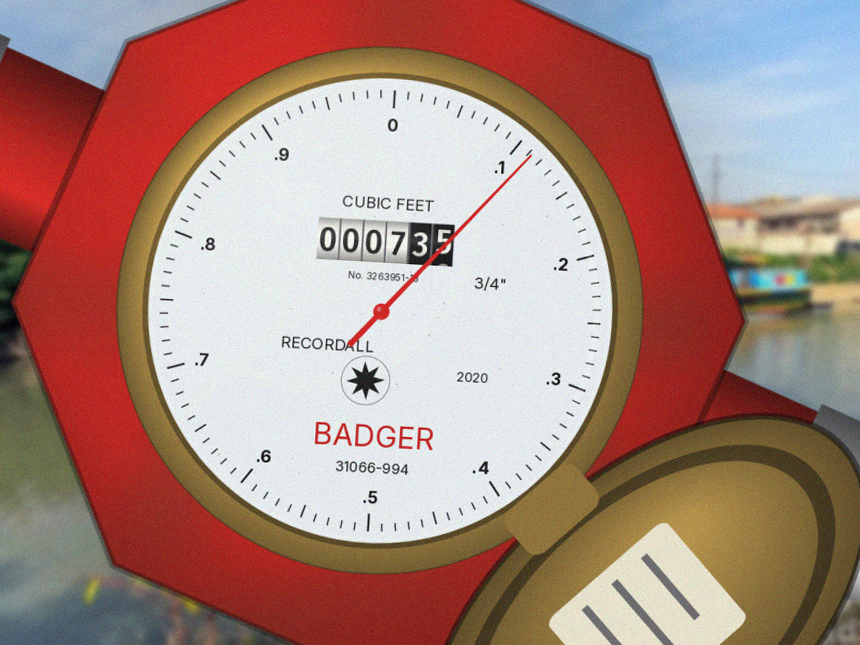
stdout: 735.11 ft³
